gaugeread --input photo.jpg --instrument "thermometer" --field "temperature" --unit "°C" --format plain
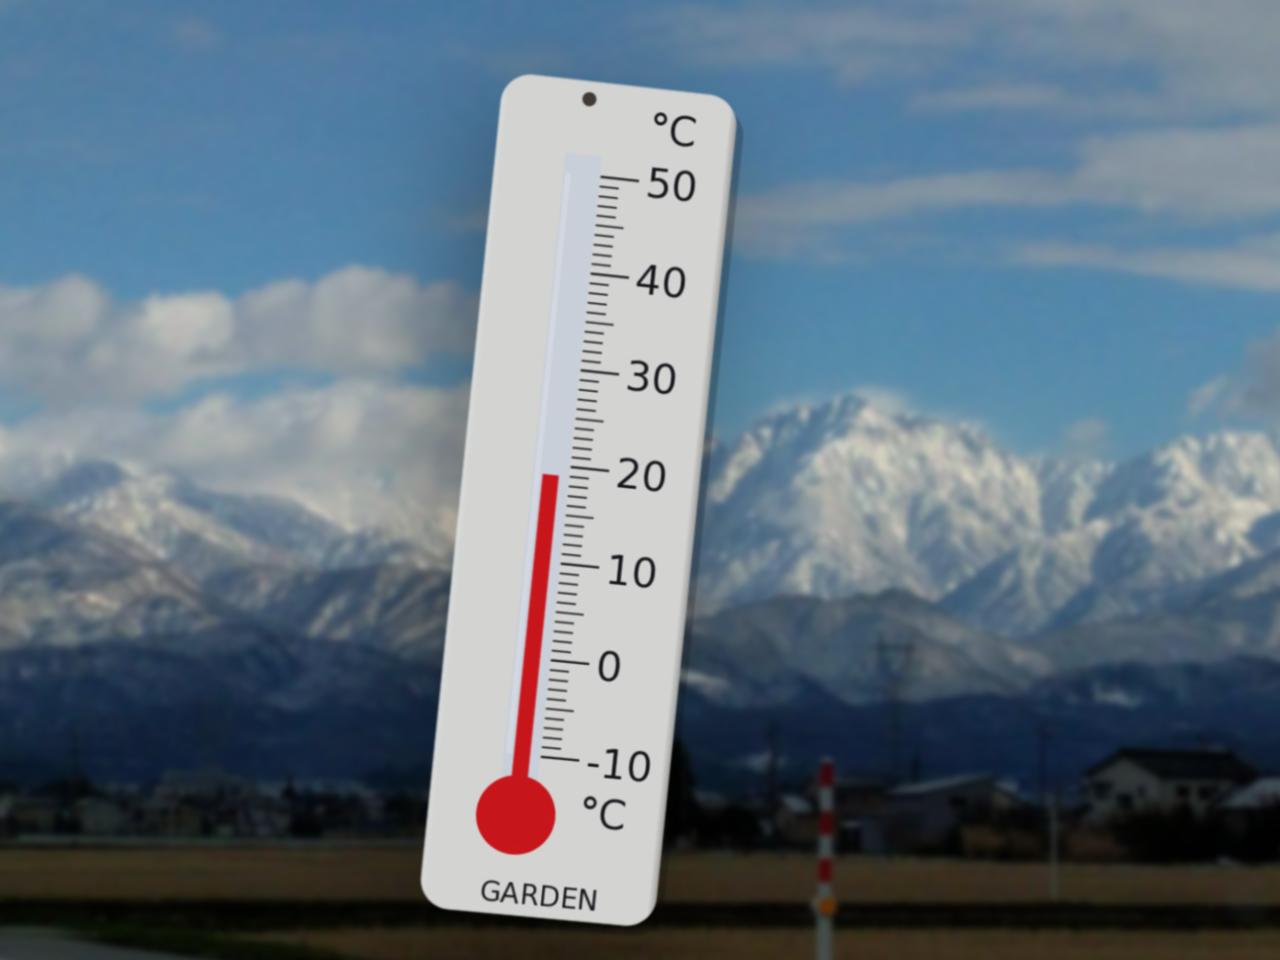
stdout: 19 °C
